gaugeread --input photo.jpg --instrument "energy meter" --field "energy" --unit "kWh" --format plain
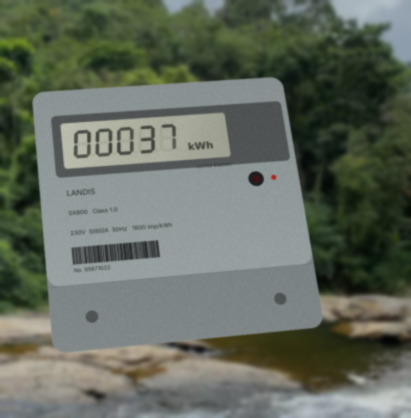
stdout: 37 kWh
